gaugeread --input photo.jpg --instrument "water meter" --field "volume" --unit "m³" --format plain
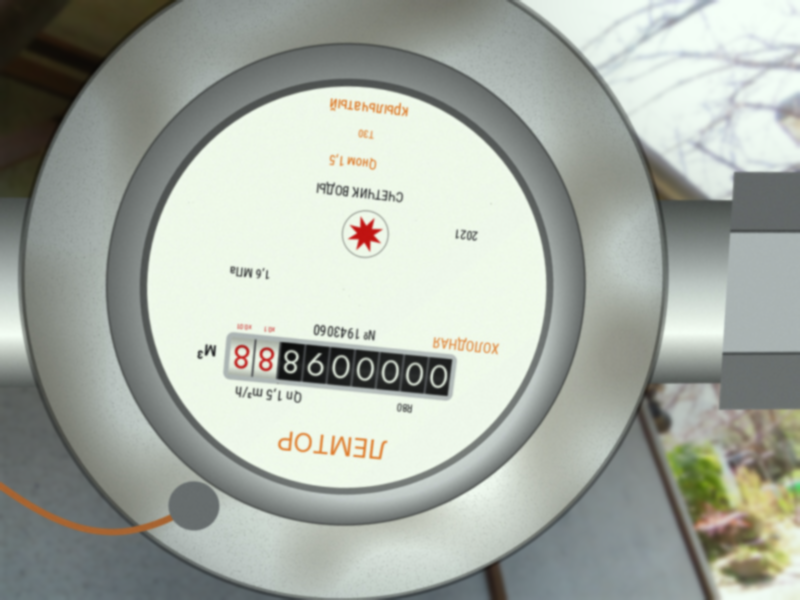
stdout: 98.88 m³
